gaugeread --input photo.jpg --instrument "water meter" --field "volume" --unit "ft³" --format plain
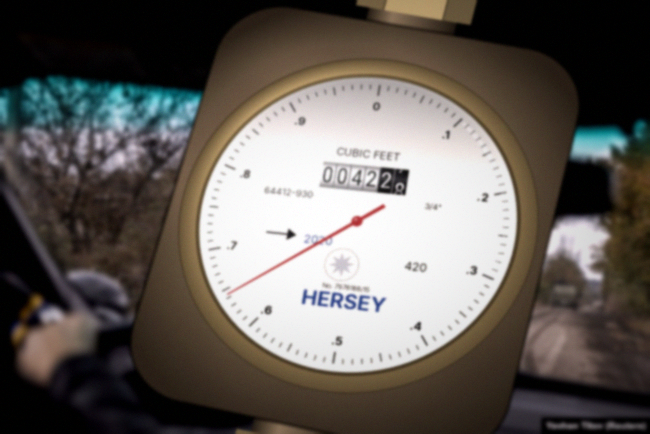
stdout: 4227.64 ft³
